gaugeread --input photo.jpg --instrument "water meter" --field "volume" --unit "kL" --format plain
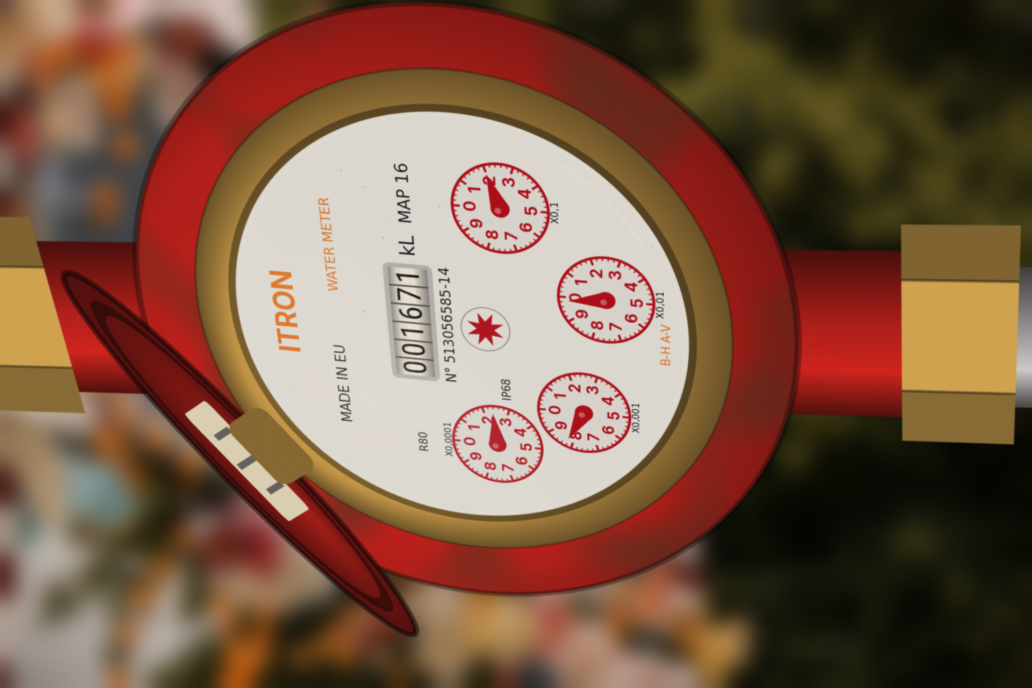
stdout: 1671.1982 kL
